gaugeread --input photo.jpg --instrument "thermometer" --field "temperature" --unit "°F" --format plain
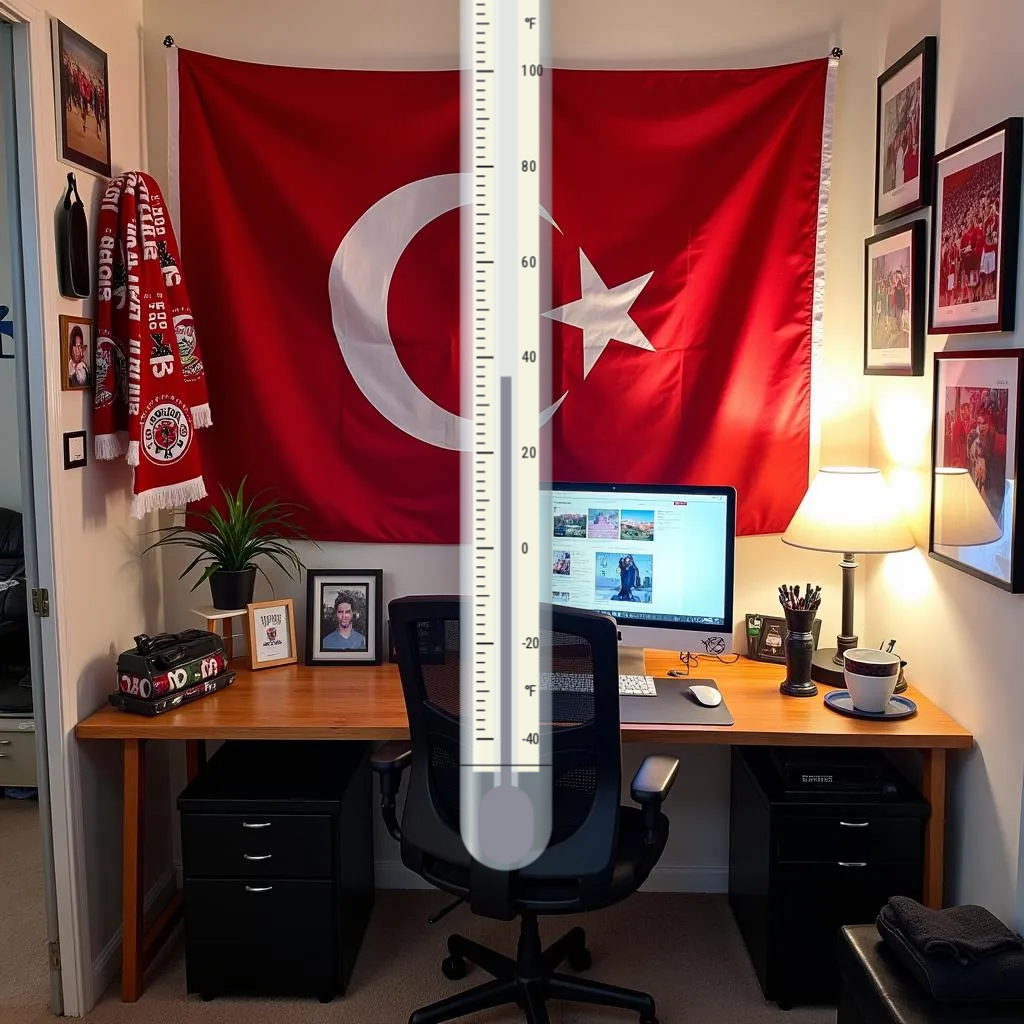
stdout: 36 °F
